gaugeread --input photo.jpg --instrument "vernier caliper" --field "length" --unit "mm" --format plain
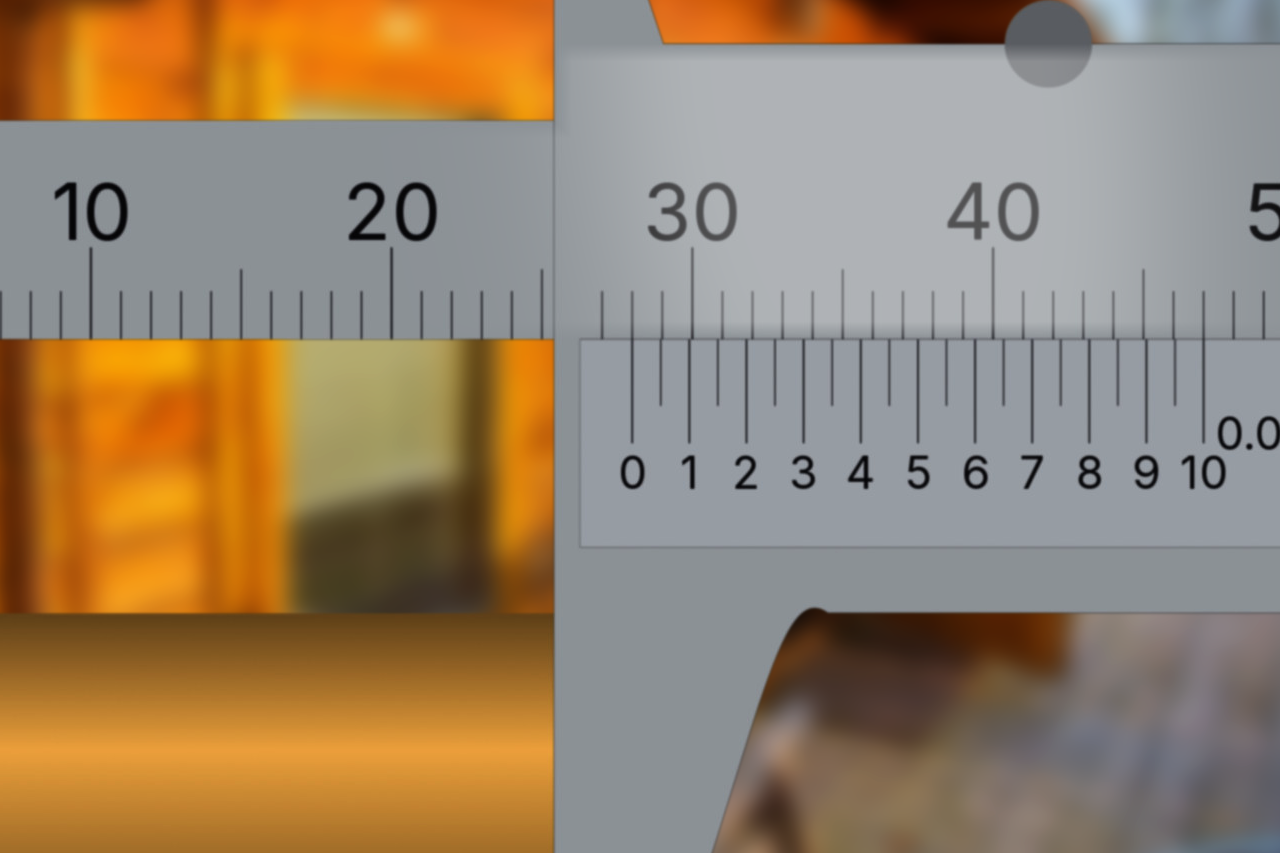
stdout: 28.0 mm
